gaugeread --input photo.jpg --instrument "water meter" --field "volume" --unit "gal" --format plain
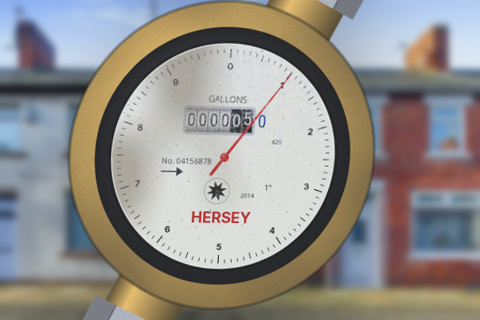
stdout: 51.0 gal
